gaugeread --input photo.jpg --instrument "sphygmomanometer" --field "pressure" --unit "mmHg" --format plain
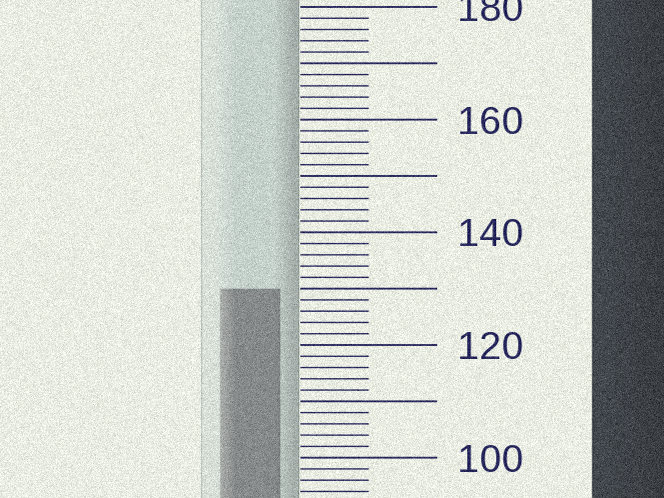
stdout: 130 mmHg
